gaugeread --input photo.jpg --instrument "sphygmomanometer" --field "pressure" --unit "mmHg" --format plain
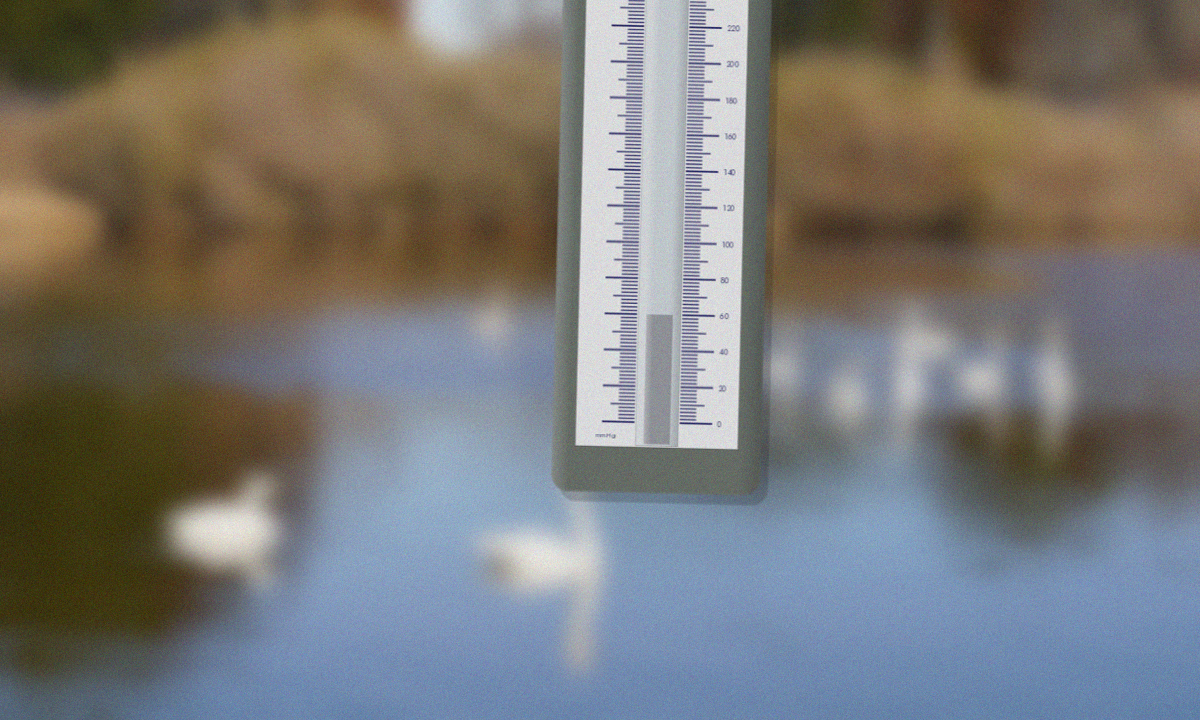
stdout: 60 mmHg
